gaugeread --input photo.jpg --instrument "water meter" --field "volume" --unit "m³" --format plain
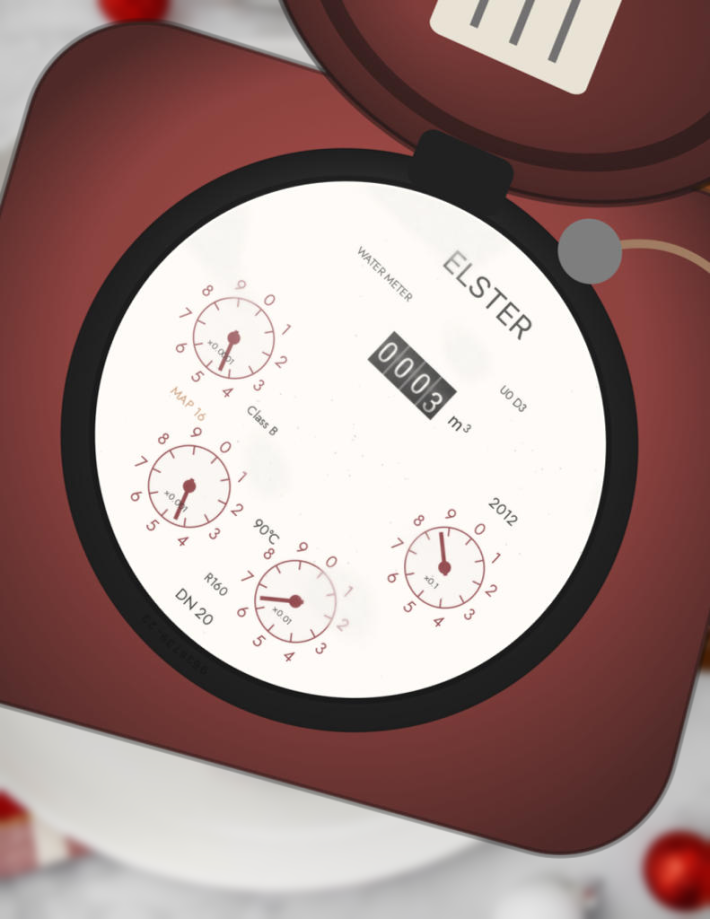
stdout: 2.8644 m³
